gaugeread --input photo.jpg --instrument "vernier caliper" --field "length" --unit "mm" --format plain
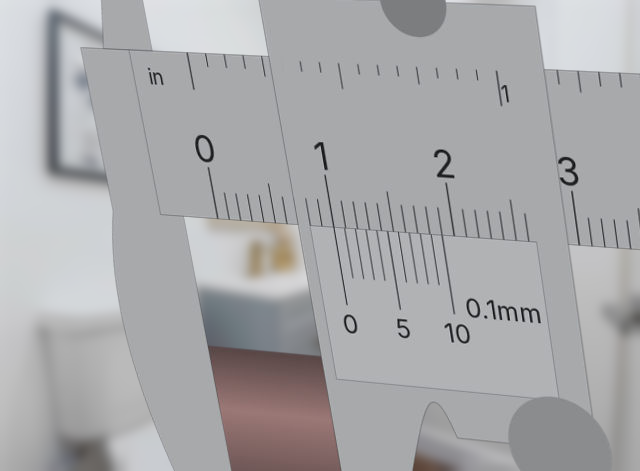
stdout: 10.0 mm
